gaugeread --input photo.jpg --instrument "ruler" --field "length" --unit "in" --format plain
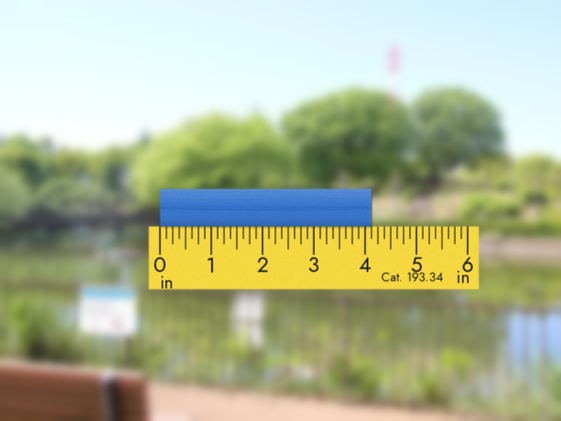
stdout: 4.125 in
